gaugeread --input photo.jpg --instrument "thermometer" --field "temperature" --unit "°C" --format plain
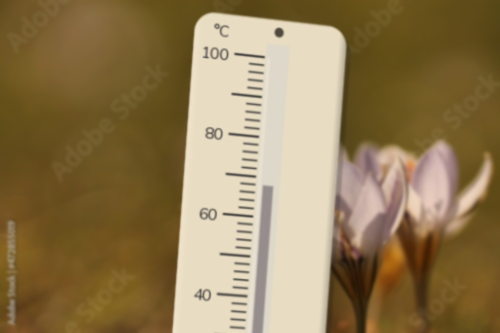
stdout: 68 °C
